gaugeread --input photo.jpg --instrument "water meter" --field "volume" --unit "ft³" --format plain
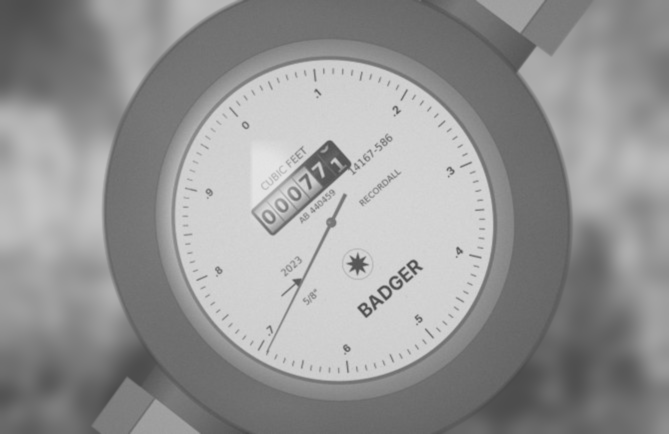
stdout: 770.69 ft³
